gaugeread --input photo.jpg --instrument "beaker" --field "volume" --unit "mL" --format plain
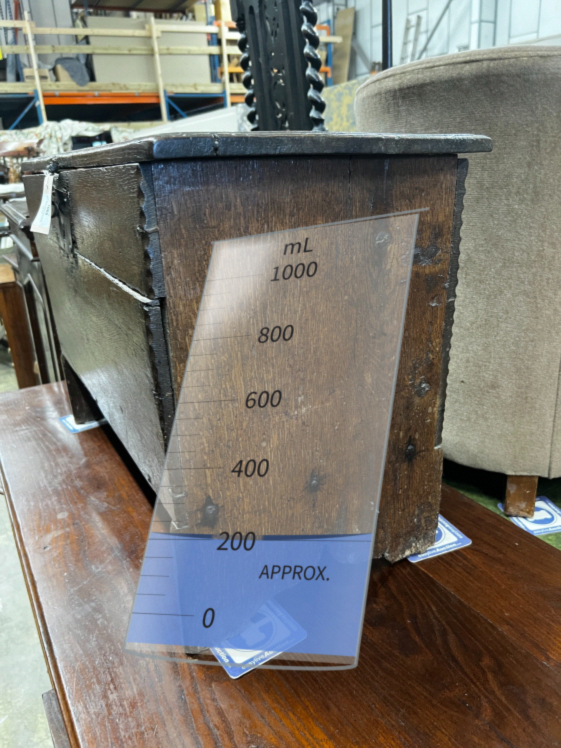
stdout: 200 mL
